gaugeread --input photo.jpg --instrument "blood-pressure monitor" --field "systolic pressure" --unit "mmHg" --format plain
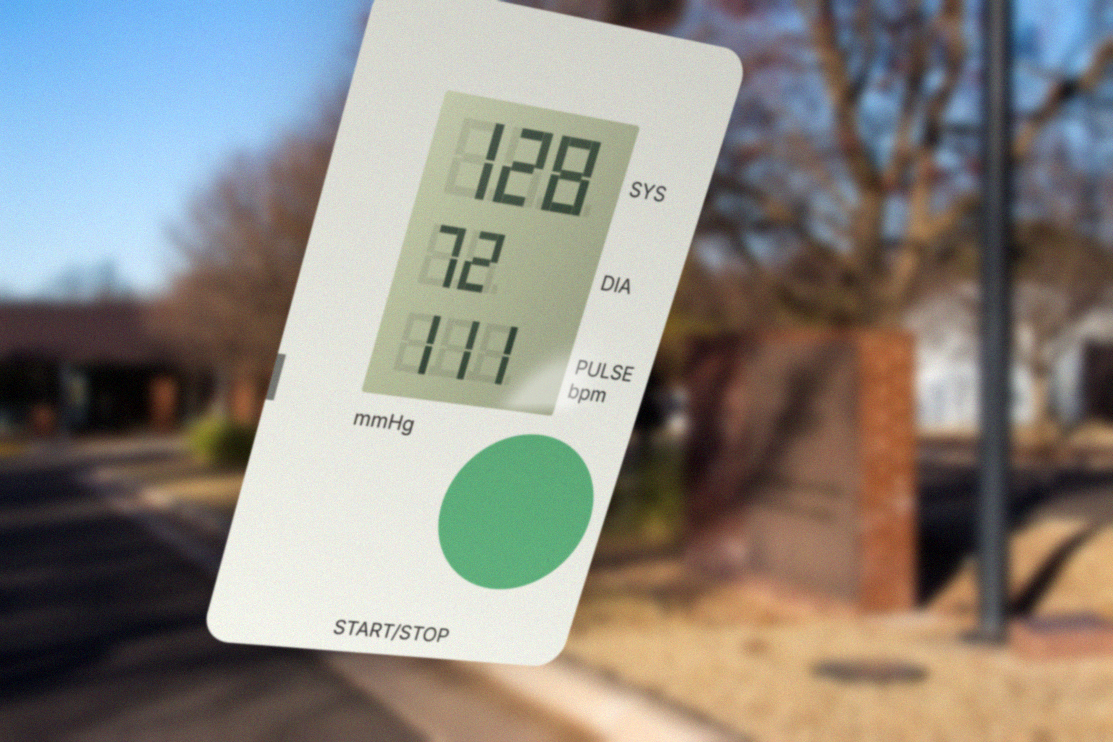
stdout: 128 mmHg
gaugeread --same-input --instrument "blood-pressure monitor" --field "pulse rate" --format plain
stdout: 111 bpm
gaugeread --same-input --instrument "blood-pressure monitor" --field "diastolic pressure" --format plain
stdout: 72 mmHg
